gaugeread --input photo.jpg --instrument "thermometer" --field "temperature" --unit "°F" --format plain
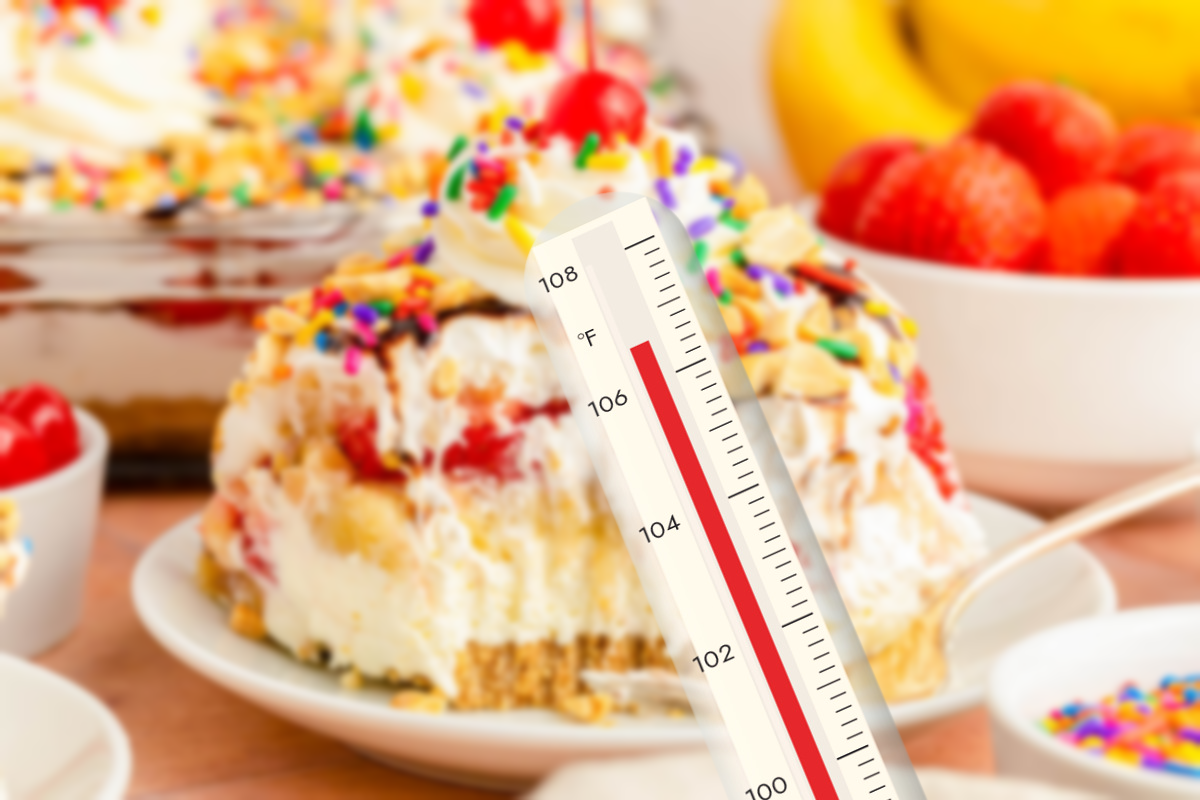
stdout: 106.6 °F
